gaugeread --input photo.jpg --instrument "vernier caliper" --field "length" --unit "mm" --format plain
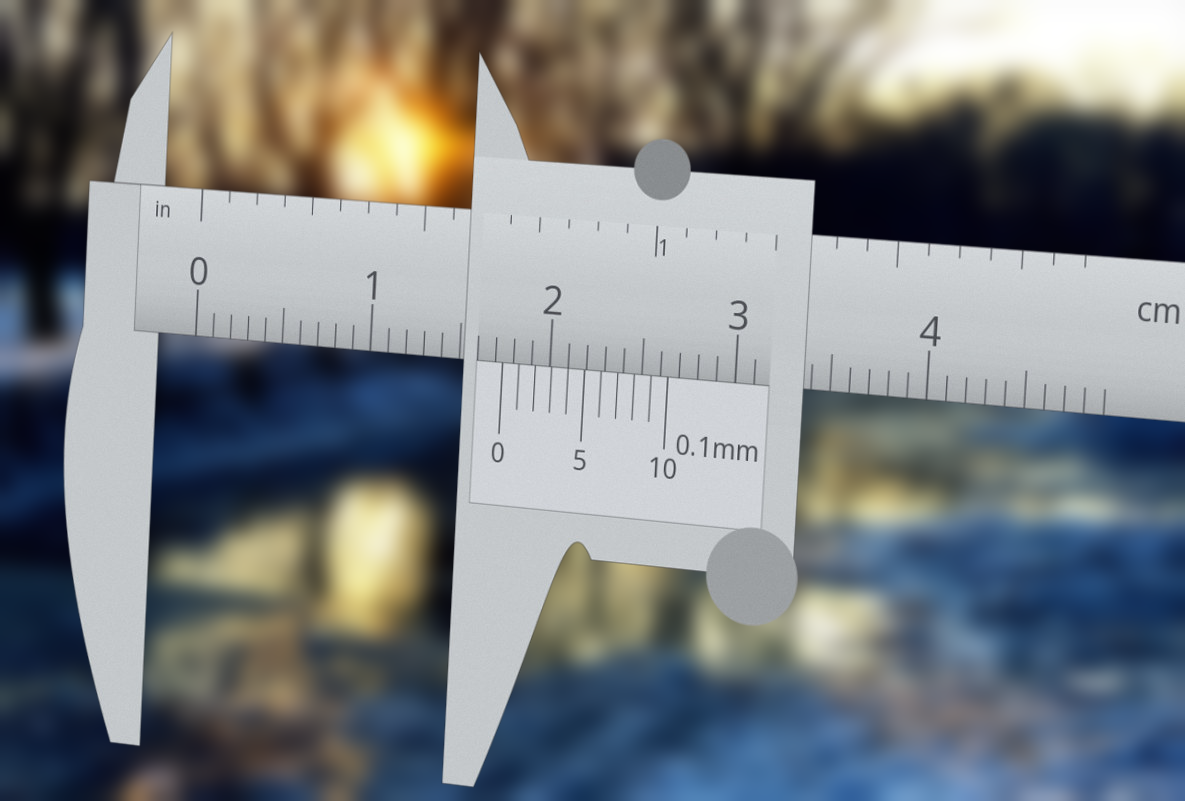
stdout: 17.4 mm
